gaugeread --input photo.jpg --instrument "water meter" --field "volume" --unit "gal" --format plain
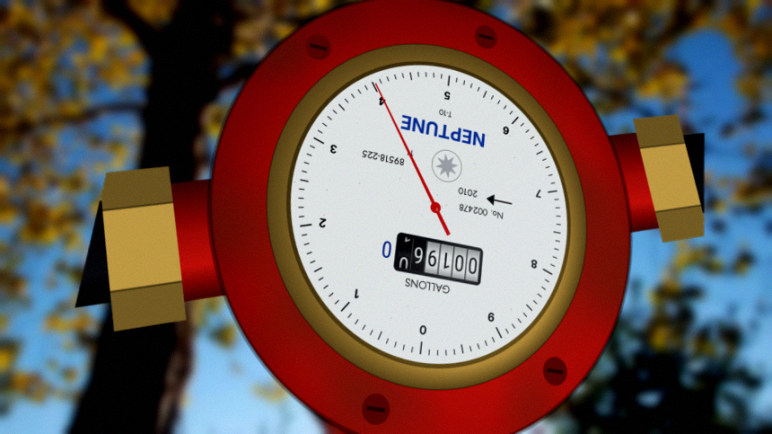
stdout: 19604.0 gal
